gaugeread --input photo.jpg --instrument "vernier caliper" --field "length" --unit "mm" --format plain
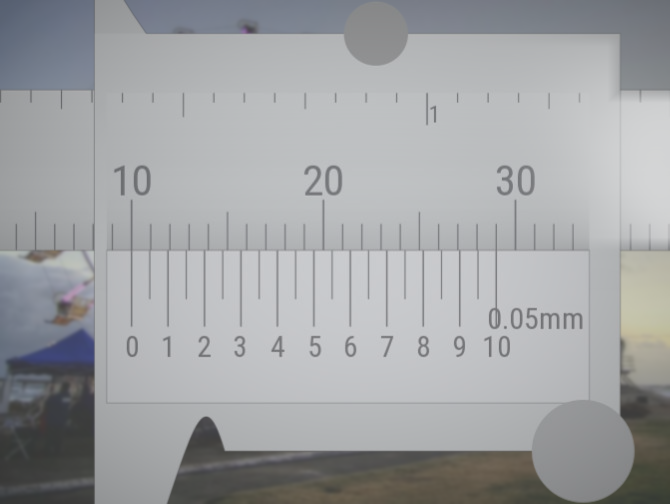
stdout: 10.0 mm
